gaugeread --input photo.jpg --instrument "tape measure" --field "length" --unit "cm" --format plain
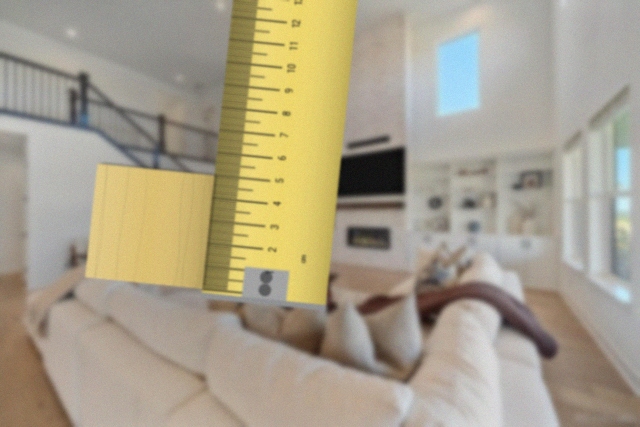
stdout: 5 cm
